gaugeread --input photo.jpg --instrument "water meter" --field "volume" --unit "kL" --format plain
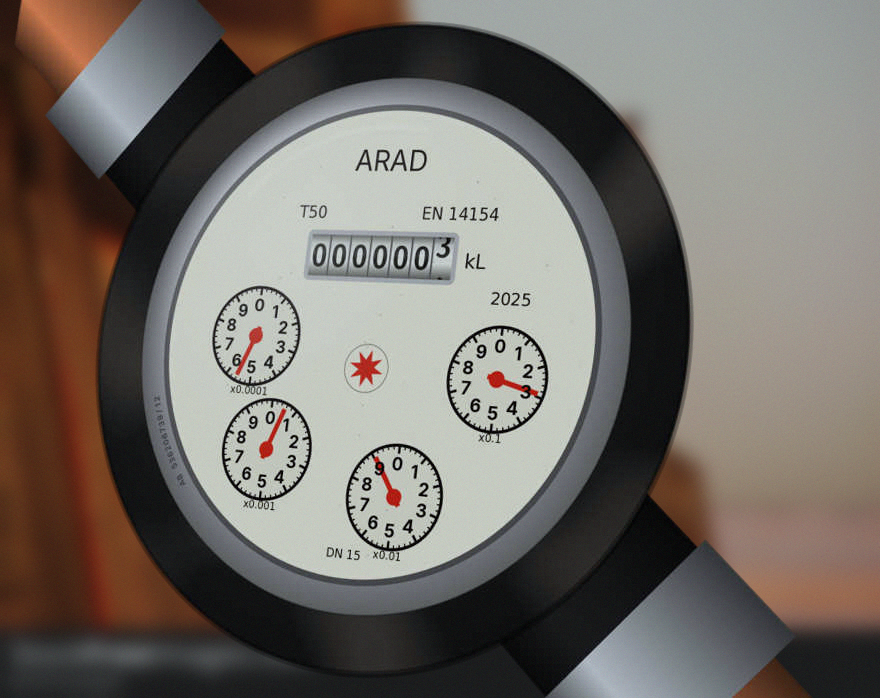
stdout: 3.2905 kL
